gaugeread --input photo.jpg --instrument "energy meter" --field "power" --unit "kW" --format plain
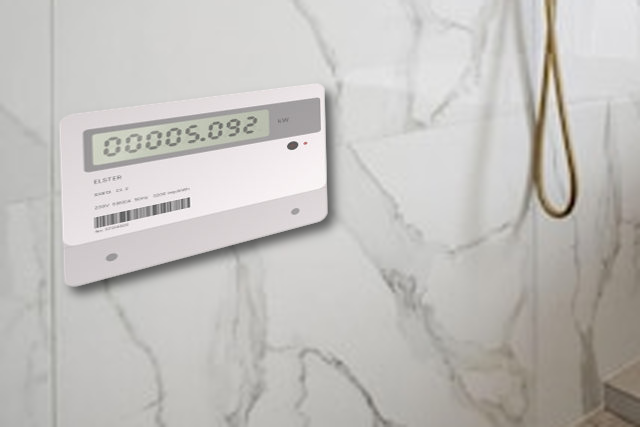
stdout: 5.092 kW
